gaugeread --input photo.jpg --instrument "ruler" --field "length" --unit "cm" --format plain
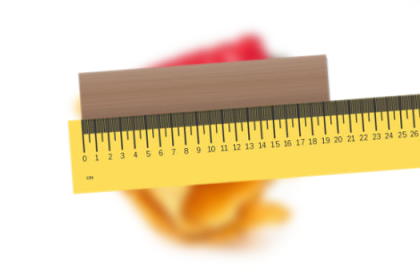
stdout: 19.5 cm
